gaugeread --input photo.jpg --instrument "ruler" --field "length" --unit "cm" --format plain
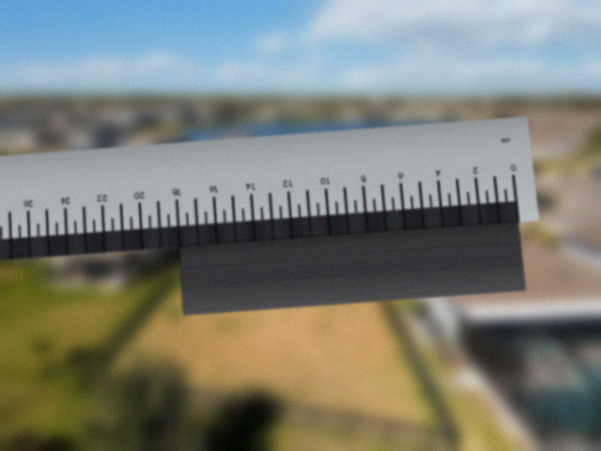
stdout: 18 cm
